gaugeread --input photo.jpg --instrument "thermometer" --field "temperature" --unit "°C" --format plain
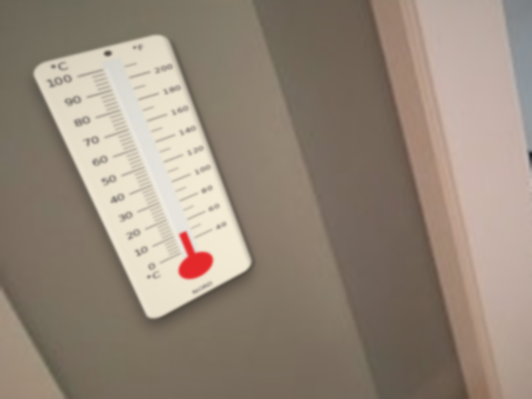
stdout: 10 °C
